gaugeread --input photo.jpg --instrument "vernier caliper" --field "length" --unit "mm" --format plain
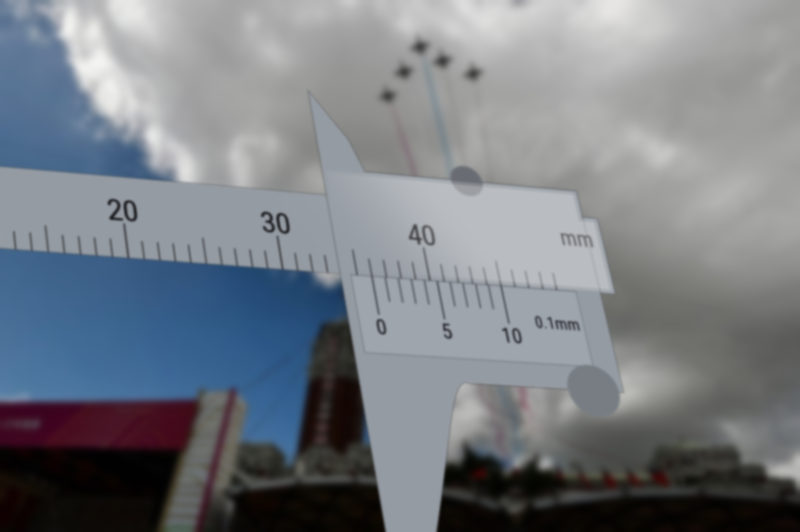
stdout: 36.0 mm
